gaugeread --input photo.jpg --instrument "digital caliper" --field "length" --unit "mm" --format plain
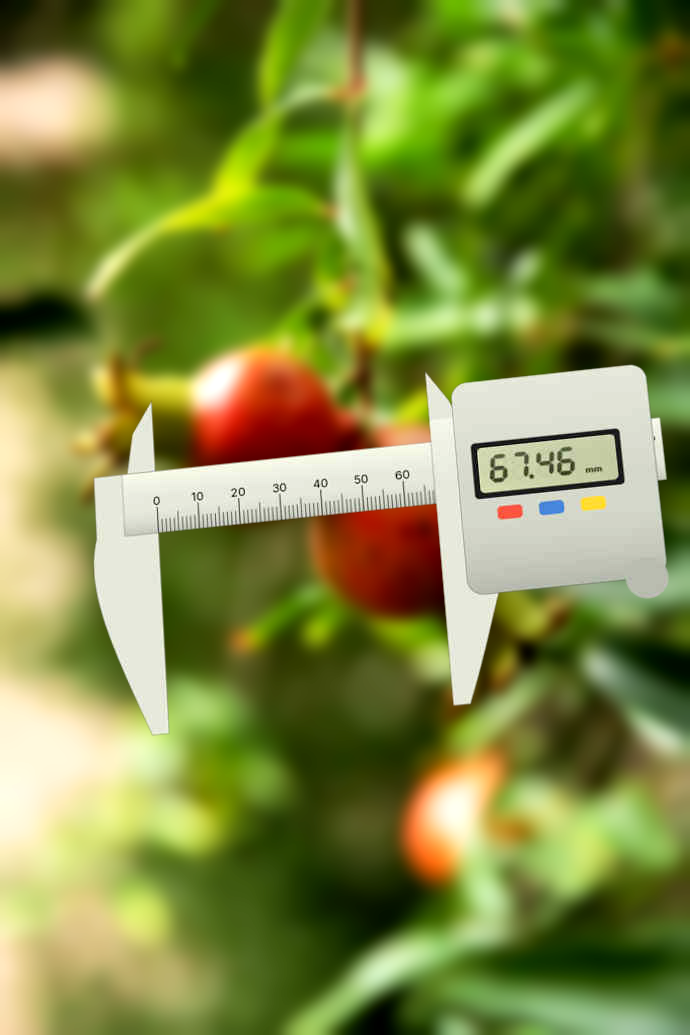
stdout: 67.46 mm
